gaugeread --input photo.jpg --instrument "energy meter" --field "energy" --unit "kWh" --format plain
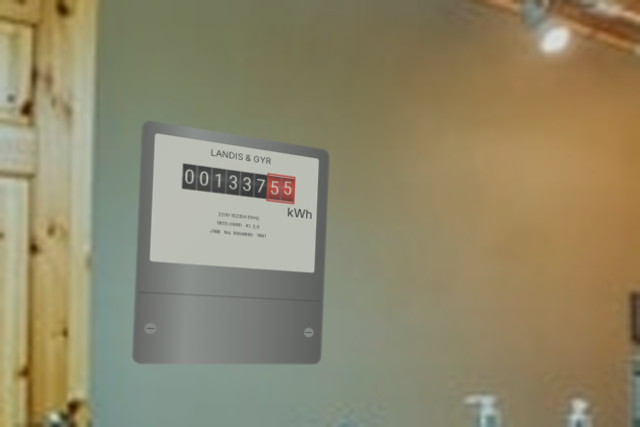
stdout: 1337.55 kWh
